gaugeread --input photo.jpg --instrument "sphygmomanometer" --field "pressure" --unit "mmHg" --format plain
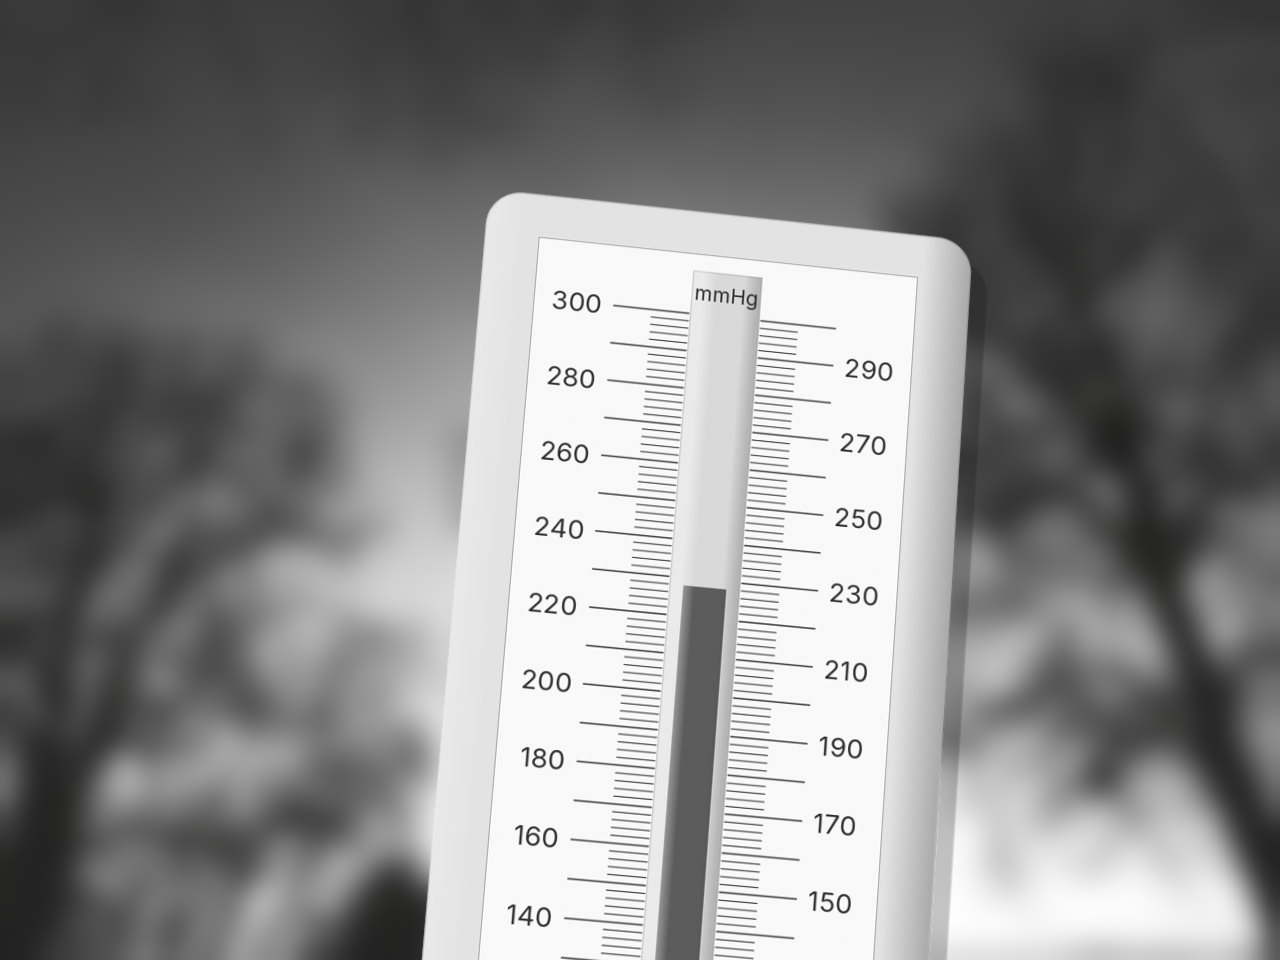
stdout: 228 mmHg
